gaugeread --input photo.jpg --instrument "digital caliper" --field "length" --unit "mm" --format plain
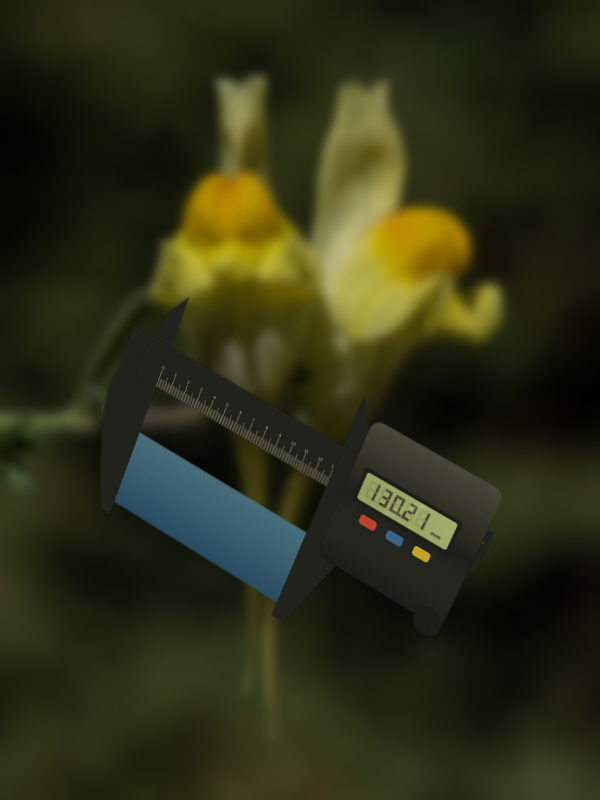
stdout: 130.21 mm
